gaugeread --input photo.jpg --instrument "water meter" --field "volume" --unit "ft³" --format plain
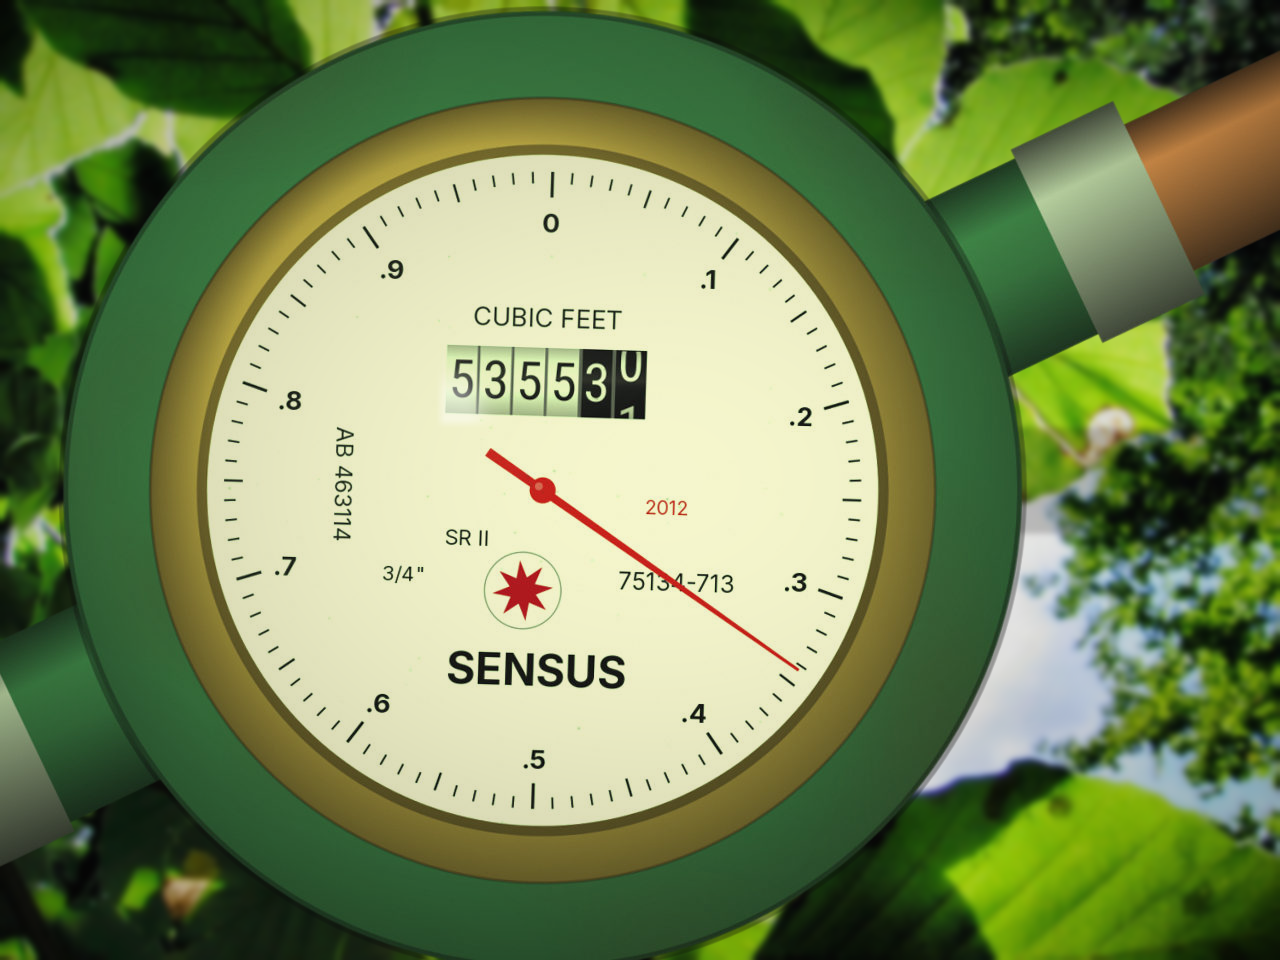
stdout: 535530.34 ft³
